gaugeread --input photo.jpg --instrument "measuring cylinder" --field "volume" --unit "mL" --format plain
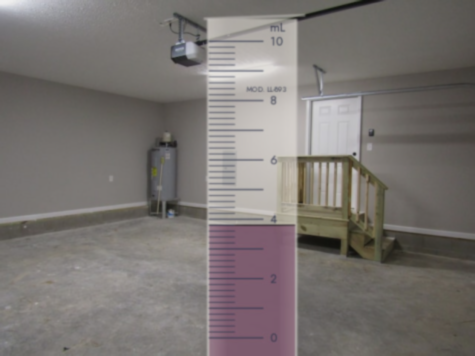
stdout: 3.8 mL
